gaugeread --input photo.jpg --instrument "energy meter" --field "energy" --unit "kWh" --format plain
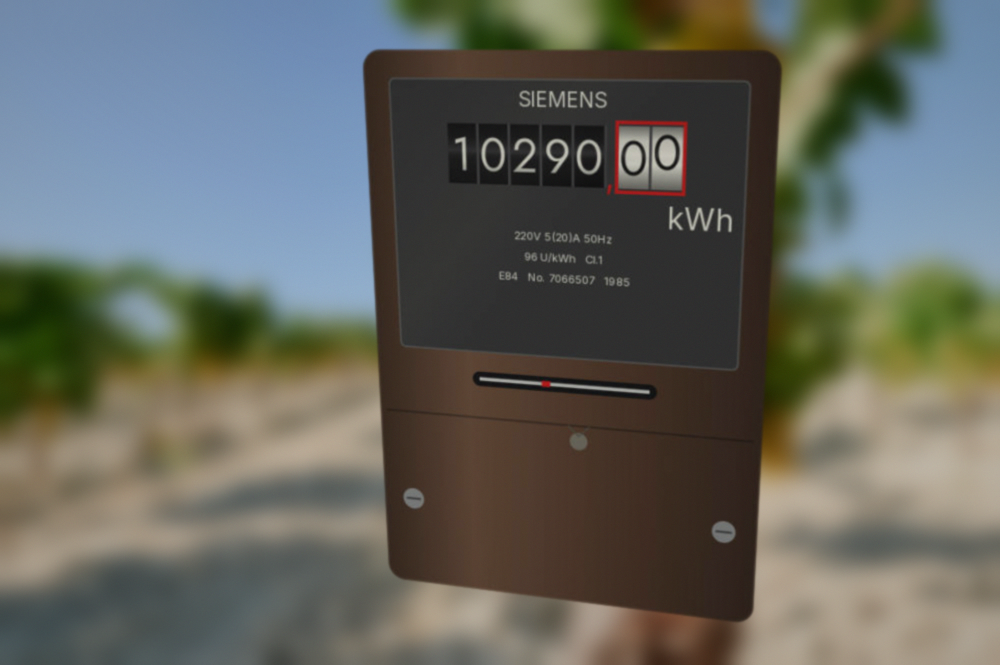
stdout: 10290.00 kWh
